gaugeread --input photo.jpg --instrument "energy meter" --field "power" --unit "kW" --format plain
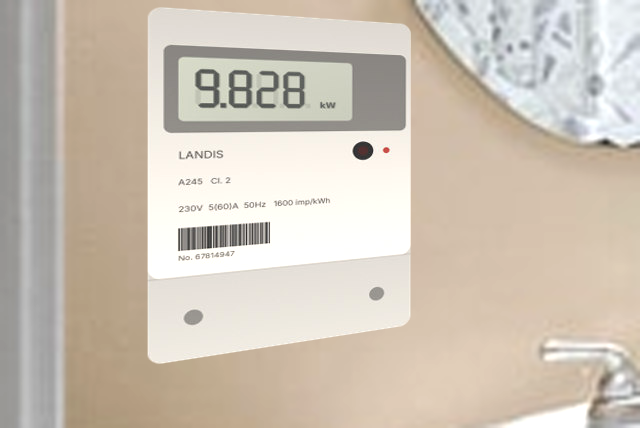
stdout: 9.828 kW
